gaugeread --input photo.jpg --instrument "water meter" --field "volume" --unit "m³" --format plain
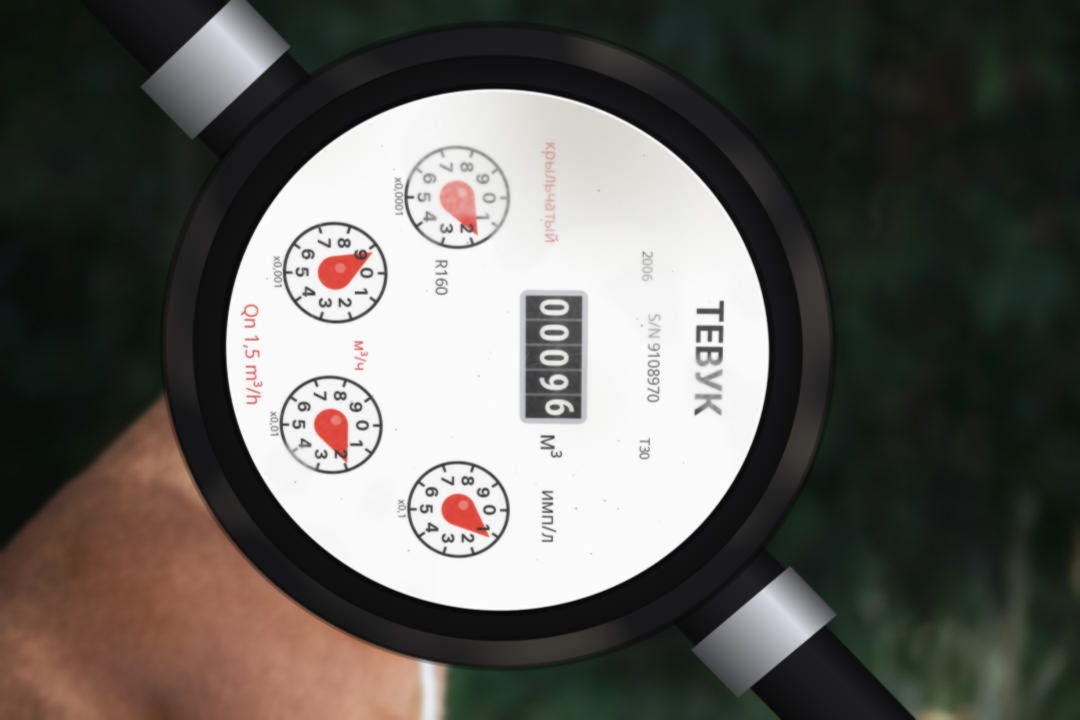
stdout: 96.1191 m³
